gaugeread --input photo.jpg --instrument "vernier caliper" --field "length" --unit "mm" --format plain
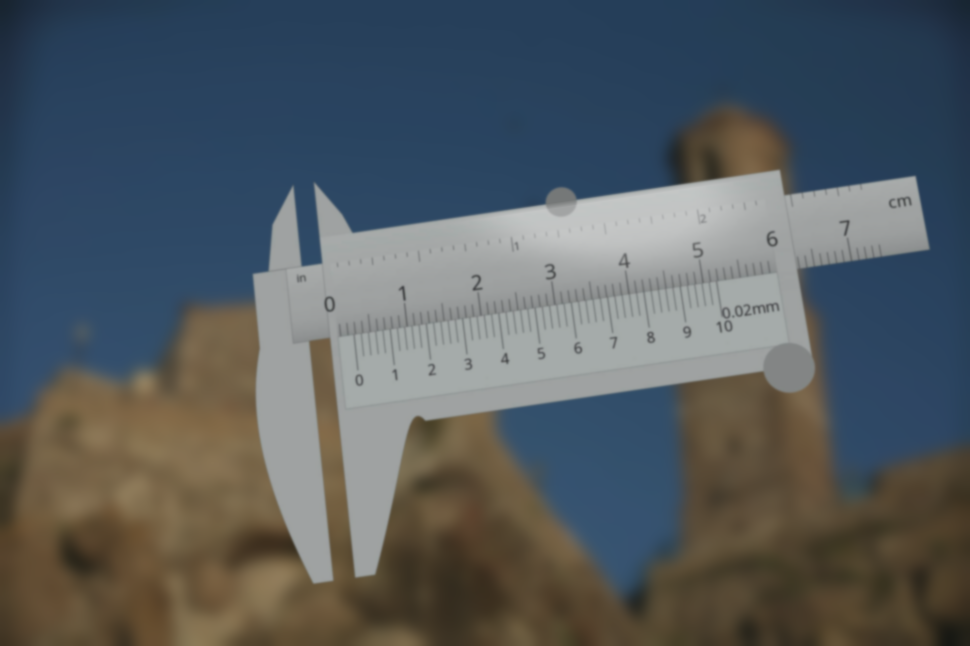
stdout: 2.8 mm
